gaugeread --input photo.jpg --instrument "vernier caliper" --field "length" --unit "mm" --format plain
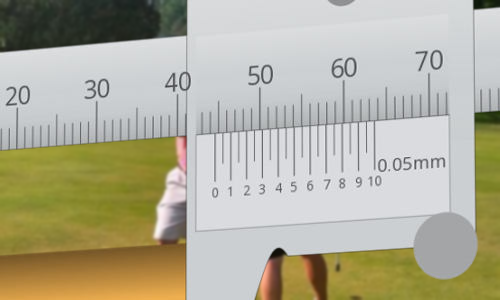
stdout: 44.6 mm
